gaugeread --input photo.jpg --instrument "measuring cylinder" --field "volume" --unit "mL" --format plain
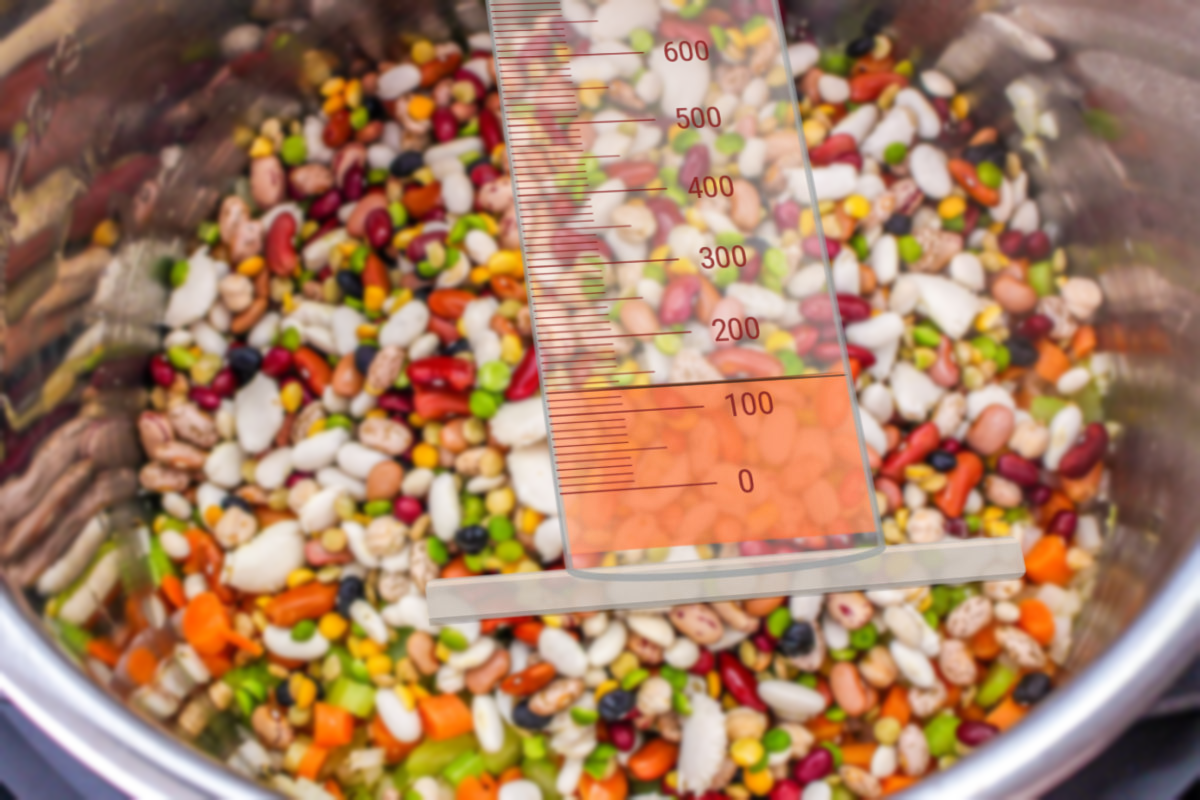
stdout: 130 mL
